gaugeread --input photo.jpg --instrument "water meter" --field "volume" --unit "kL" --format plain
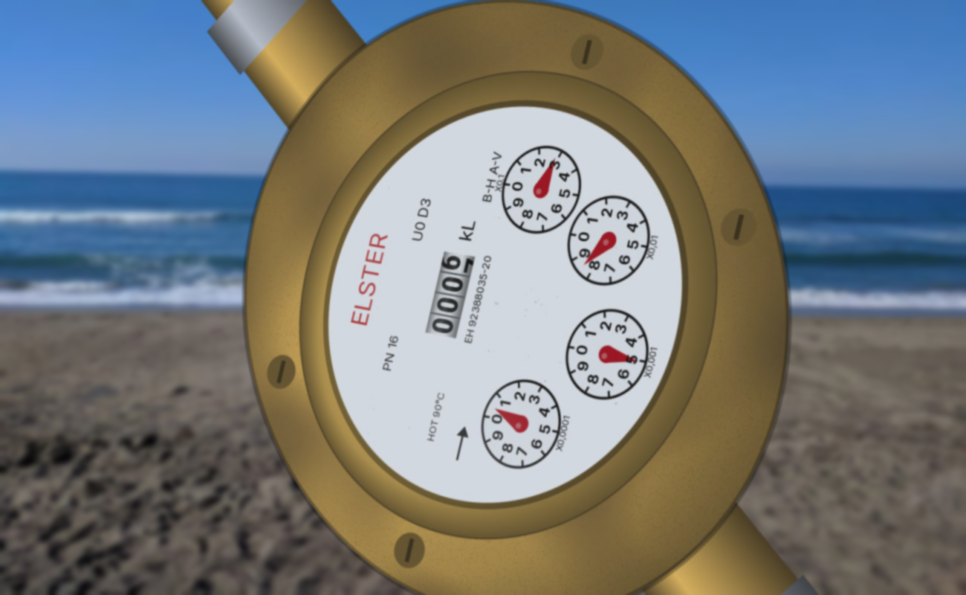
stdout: 6.2850 kL
